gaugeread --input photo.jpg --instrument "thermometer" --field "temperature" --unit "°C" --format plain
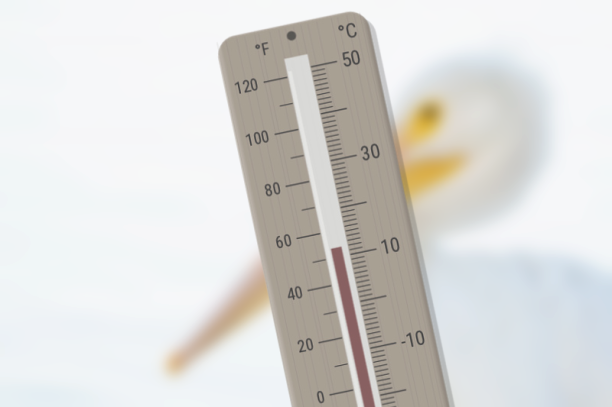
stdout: 12 °C
